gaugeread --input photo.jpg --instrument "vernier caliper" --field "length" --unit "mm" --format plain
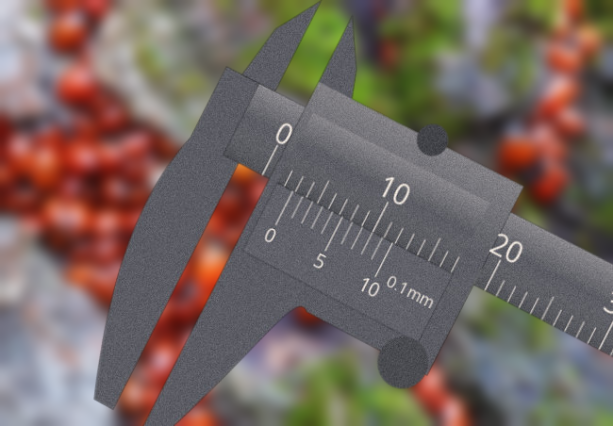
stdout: 2.8 mm
